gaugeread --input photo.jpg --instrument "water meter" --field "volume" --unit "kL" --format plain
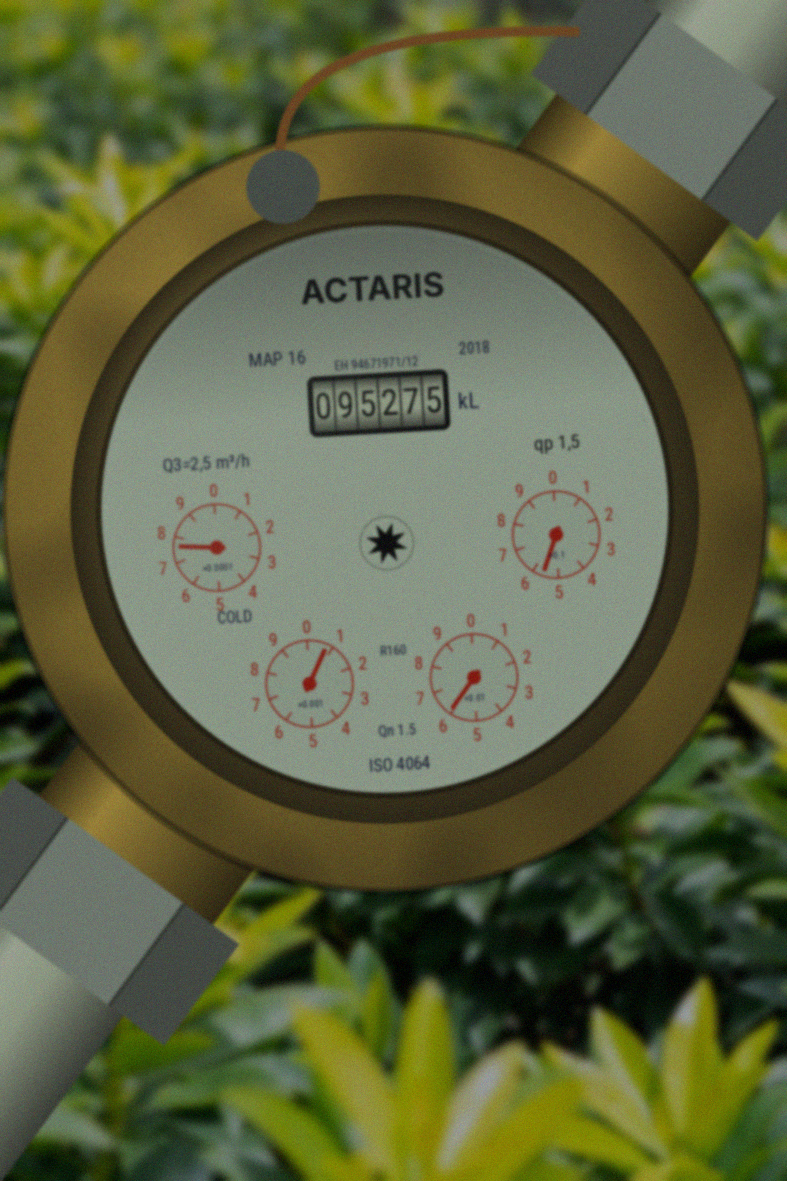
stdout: 95275.5607 kL
